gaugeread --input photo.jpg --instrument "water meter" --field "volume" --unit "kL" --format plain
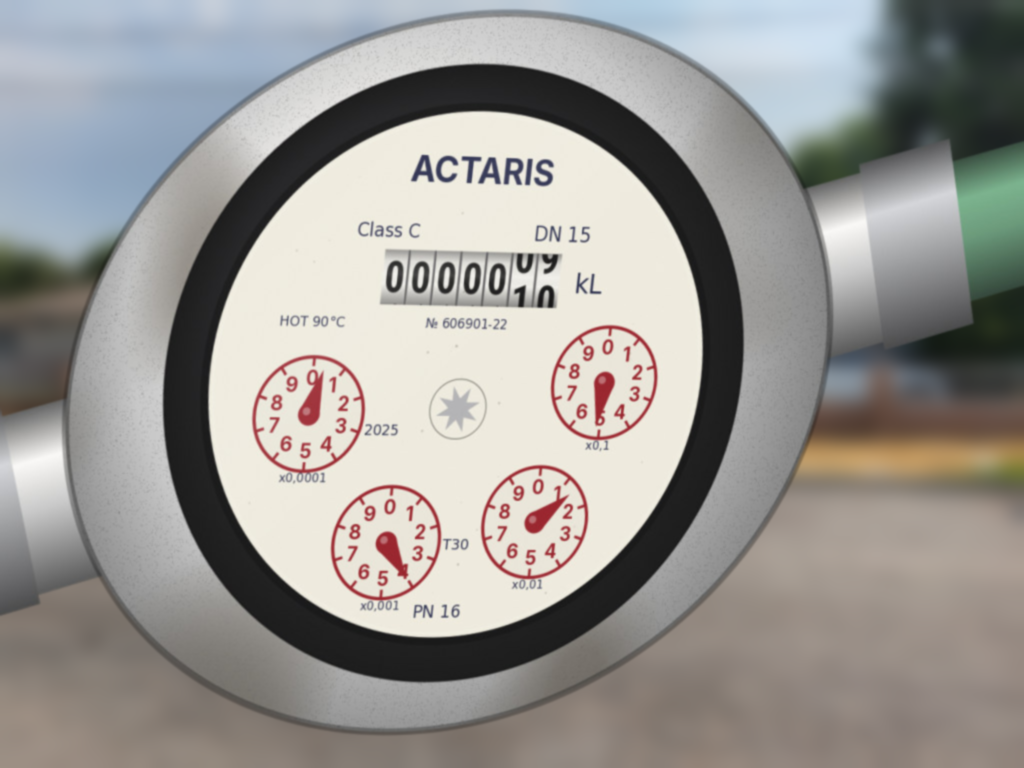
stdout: 9.5140 kL
